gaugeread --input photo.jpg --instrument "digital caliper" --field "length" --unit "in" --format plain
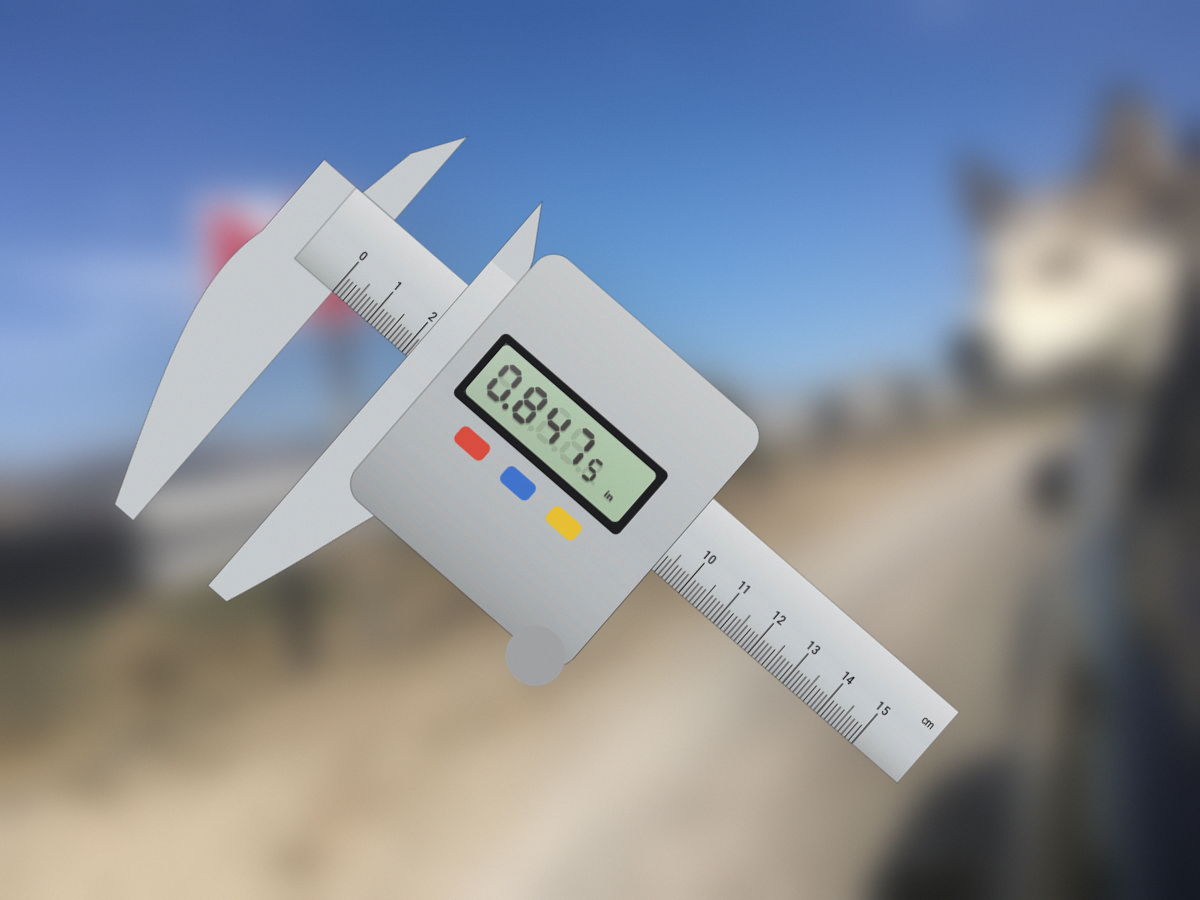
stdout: 0.8475 in
